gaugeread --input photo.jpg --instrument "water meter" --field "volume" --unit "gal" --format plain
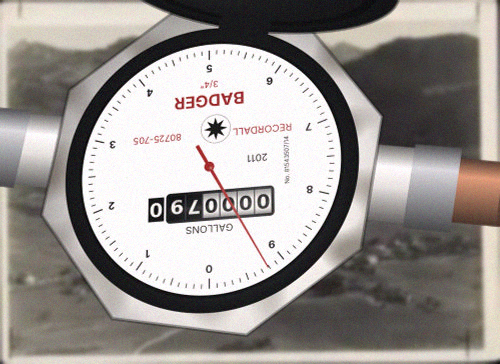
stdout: 789.2 gal
